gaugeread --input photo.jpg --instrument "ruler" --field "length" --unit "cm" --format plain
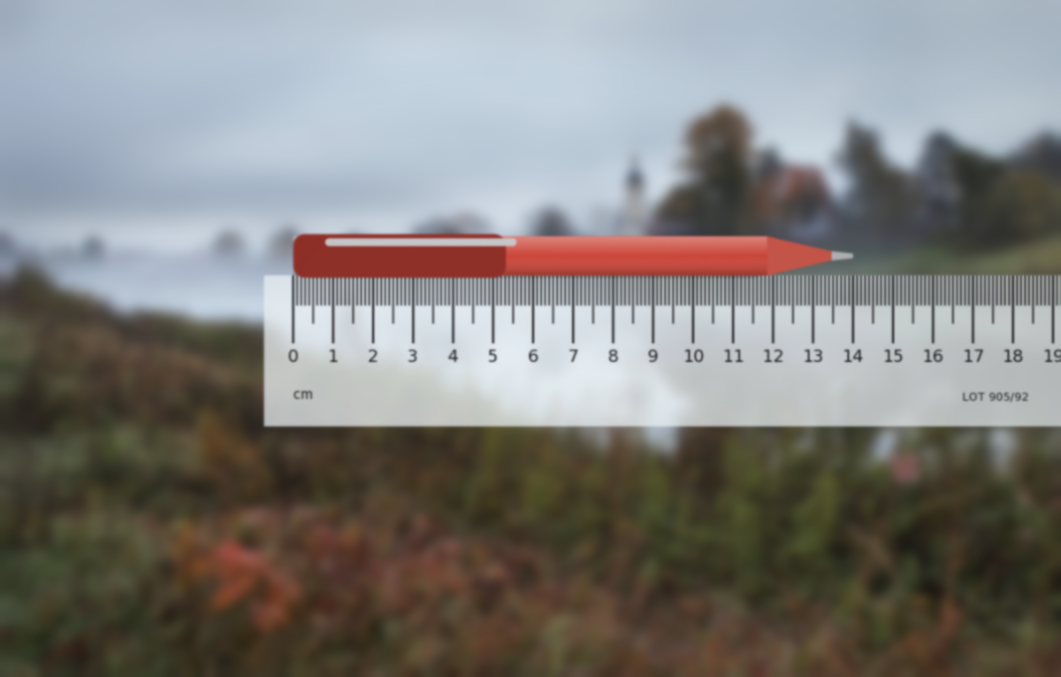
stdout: 14 cm
